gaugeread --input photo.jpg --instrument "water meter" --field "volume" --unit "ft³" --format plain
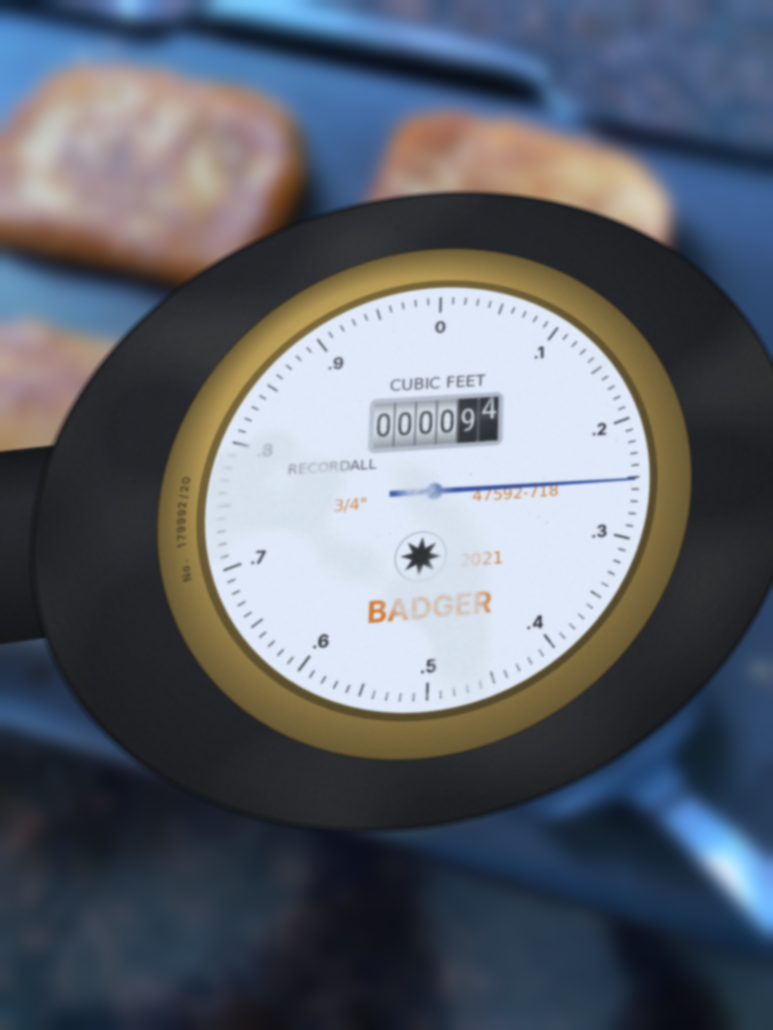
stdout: 94.25 ft³
